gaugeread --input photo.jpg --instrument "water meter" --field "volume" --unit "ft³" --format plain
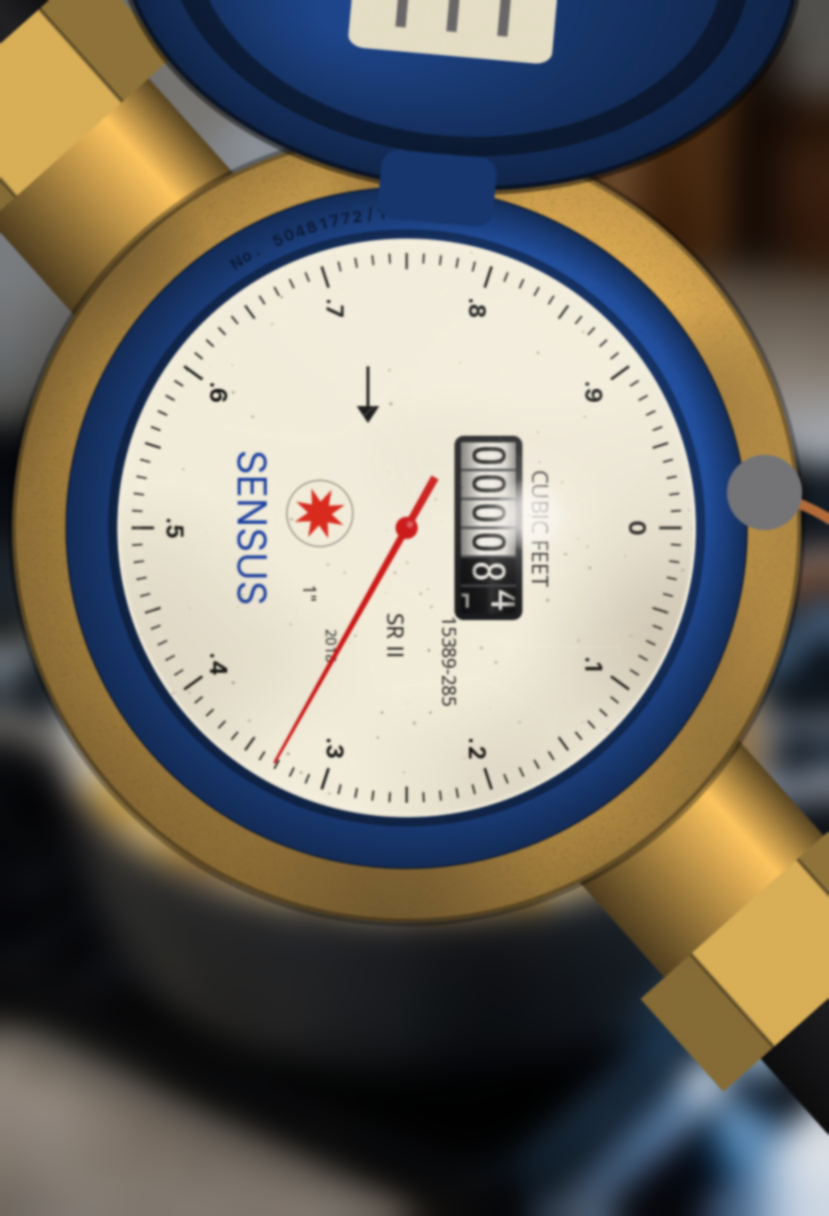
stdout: 84.33 ft³
